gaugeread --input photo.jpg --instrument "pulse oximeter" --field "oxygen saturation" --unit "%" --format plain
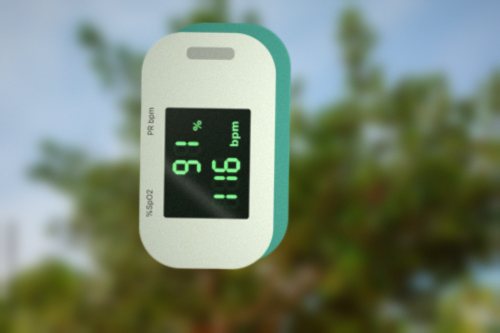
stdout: 91 %
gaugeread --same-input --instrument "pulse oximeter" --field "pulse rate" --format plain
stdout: 116 bpm
